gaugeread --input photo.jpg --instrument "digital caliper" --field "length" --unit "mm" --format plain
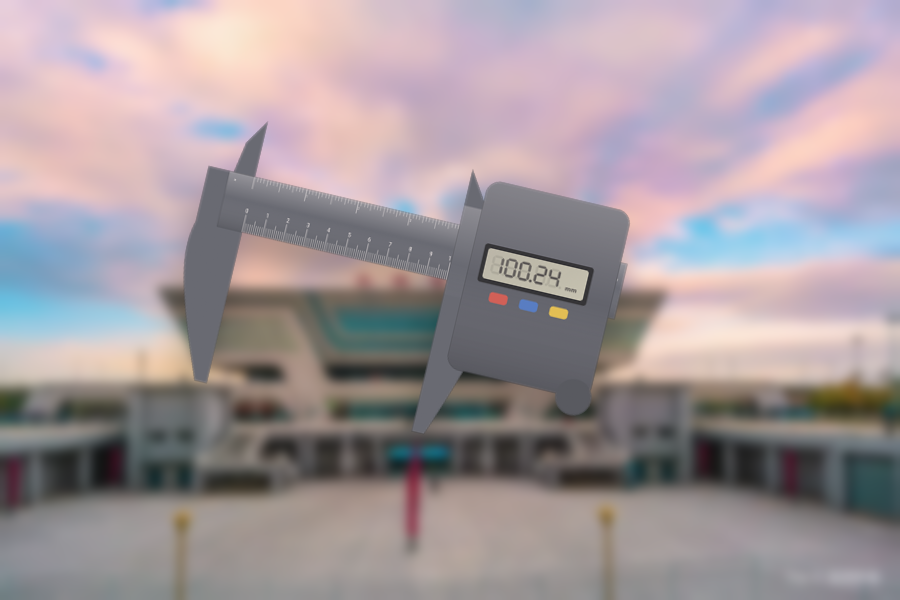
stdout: 100.24 mm
